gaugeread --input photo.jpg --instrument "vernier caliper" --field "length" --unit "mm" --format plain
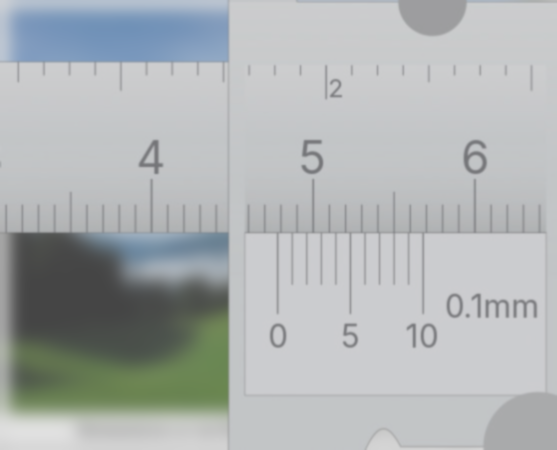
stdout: 47.8 mm
